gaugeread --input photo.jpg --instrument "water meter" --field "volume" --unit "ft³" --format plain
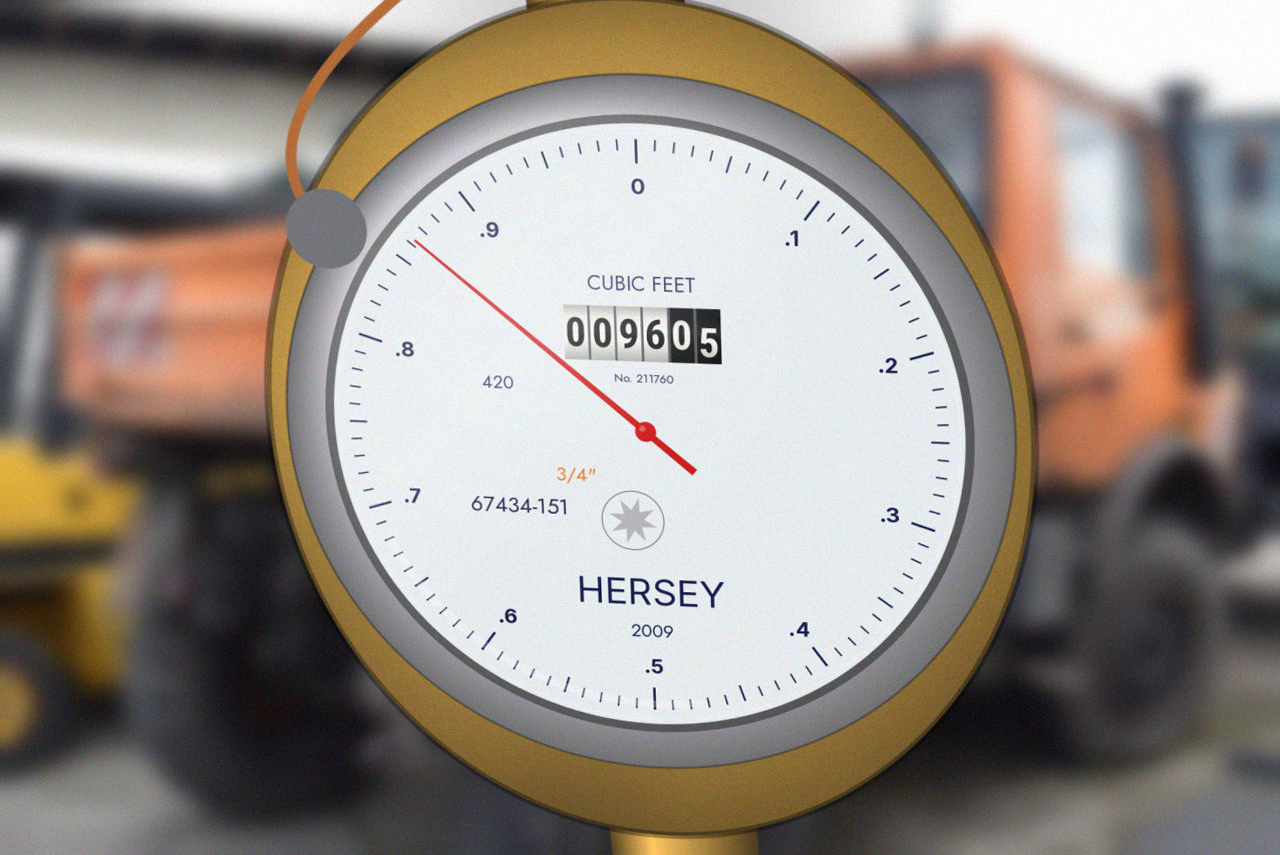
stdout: 9604.86 ft³
